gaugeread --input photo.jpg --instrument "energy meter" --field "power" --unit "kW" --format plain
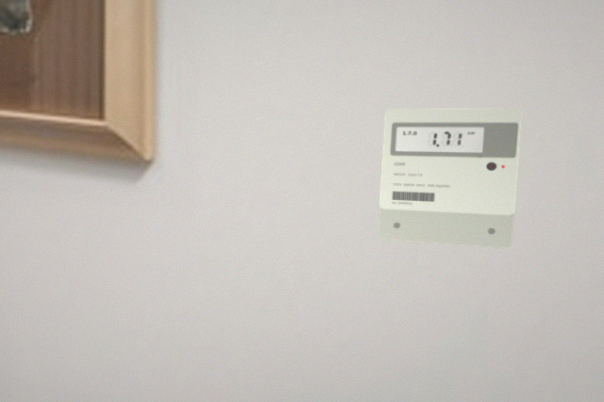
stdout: 1.71 kW
